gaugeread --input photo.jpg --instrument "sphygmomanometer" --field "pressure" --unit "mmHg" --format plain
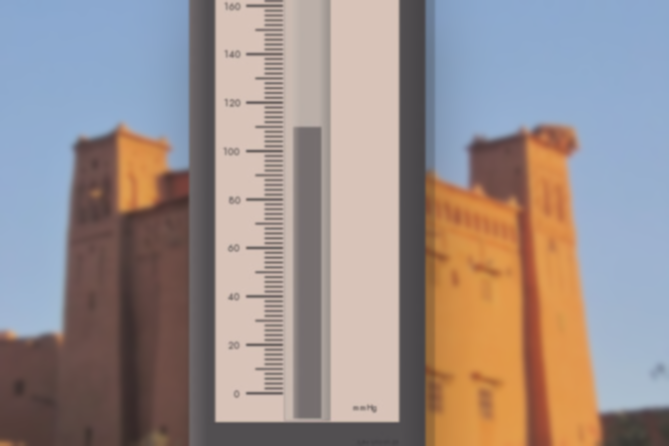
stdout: 110 mmHg
